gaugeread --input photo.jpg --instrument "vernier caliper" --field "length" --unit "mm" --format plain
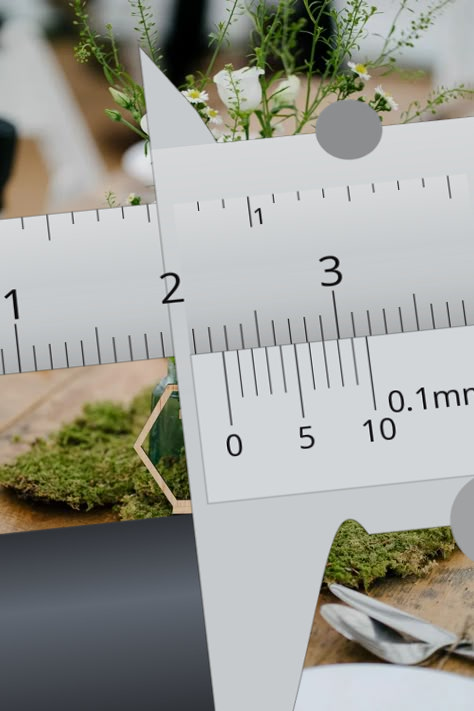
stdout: 22.7 mm
